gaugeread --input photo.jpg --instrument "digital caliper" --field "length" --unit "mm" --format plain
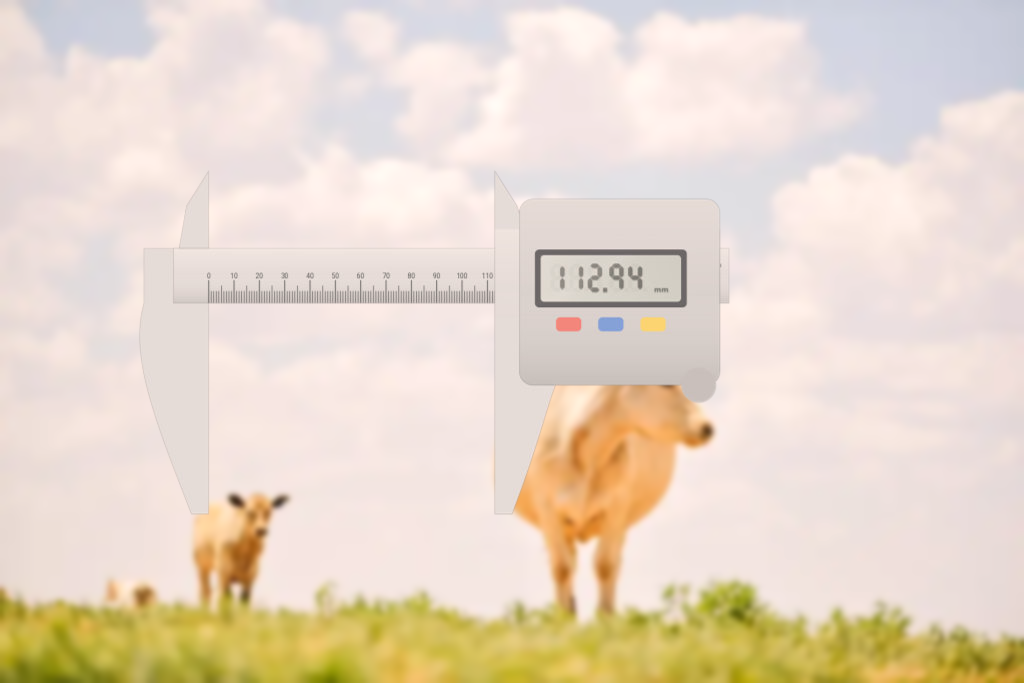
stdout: 112.94 mm
